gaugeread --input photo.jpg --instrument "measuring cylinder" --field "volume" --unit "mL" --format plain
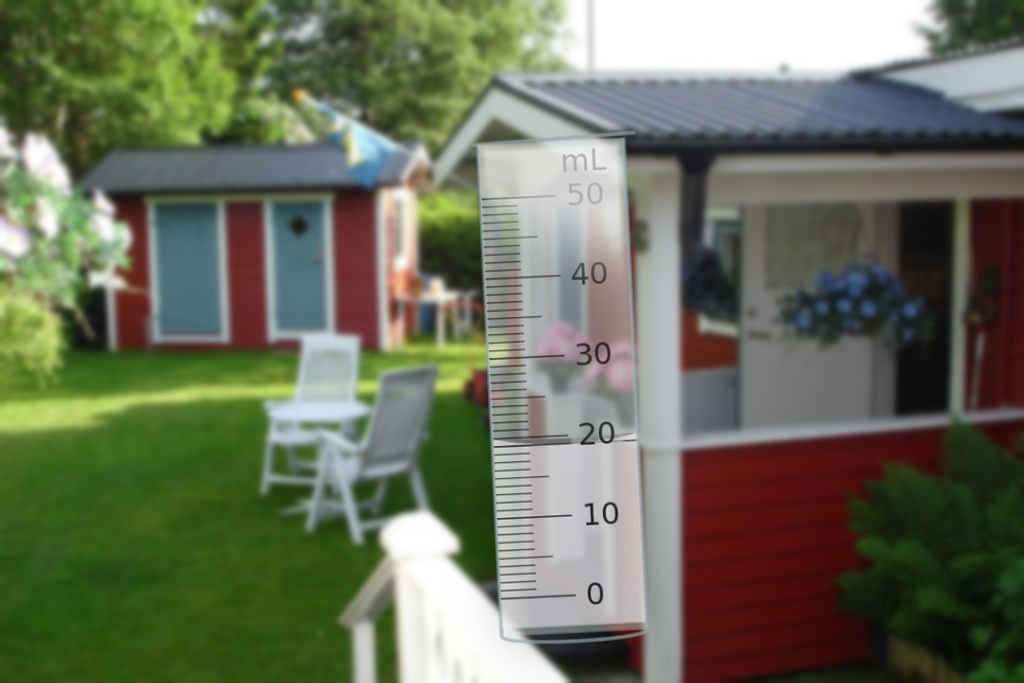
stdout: 19 mL
